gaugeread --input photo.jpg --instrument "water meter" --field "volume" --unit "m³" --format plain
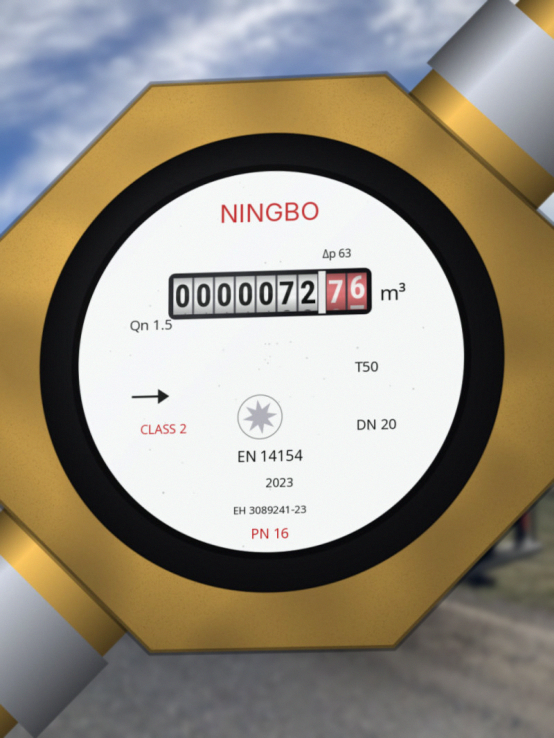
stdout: 72.76 m³
